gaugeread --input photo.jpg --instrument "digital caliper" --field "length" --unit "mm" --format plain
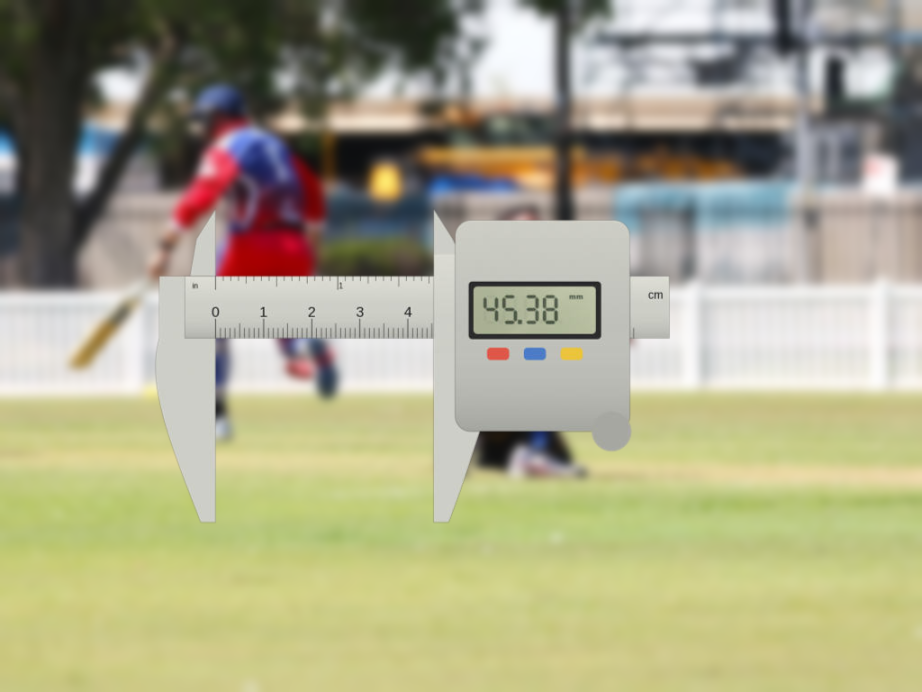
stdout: 45.38 mm
